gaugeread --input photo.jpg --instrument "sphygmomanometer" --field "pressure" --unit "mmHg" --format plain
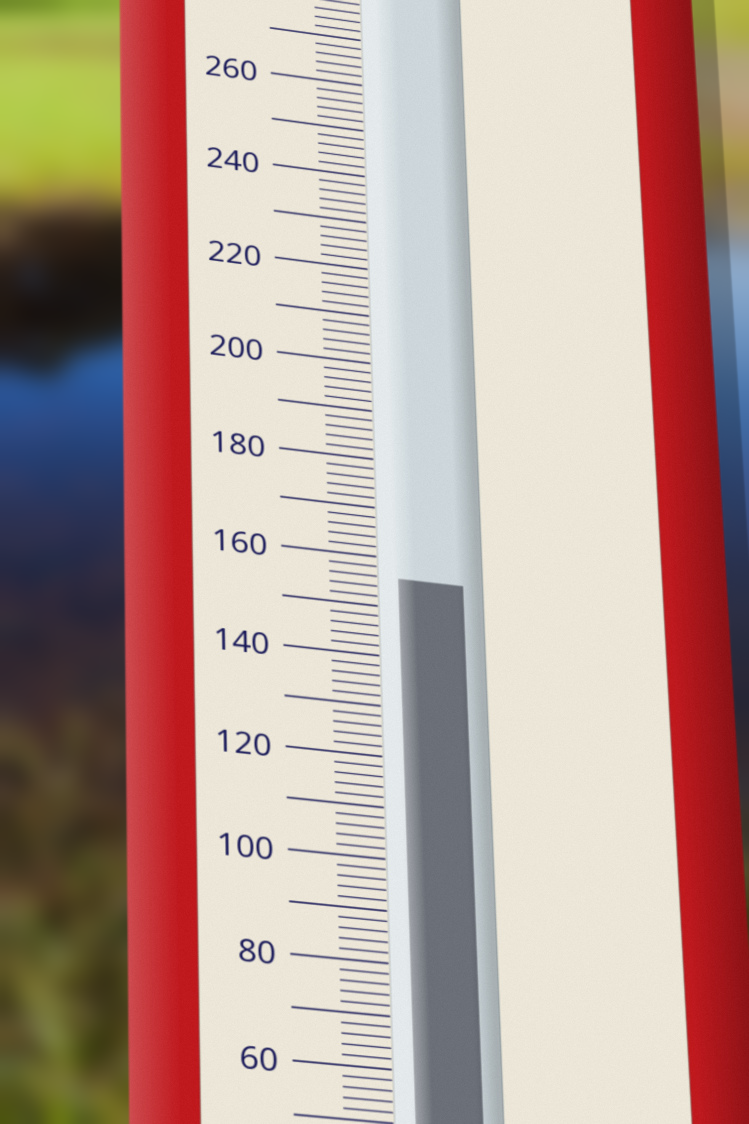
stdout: 156 mmHg
